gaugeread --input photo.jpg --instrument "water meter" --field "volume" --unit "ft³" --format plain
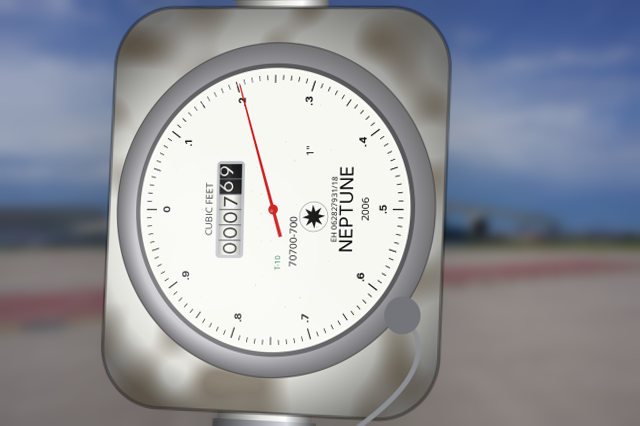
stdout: 769.20 ft³
